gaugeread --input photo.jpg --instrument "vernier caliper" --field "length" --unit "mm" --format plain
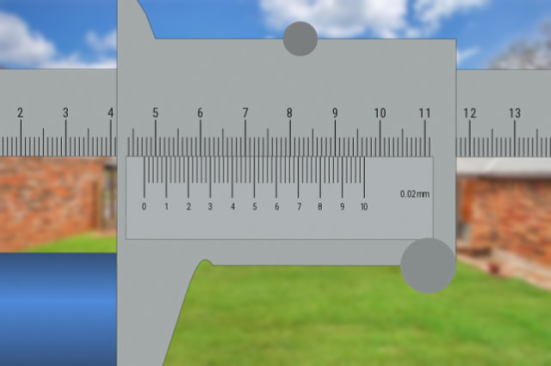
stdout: 47.5 mm
